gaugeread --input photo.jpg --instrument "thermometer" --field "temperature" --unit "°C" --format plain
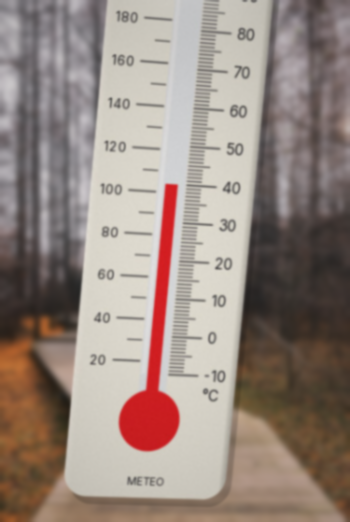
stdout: 40 °C
